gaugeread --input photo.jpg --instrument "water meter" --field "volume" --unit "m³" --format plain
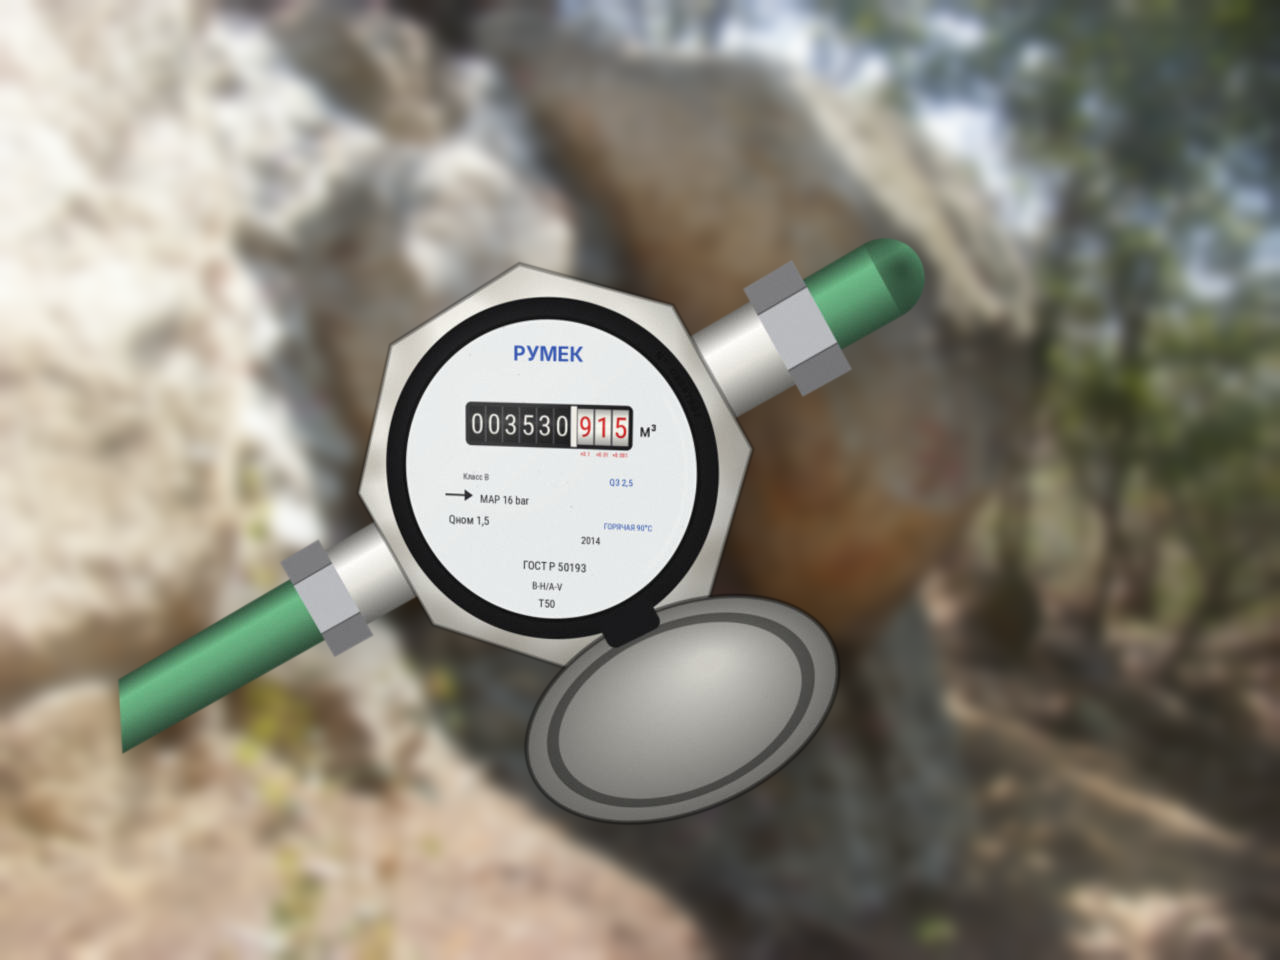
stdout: 3530.915 m³
